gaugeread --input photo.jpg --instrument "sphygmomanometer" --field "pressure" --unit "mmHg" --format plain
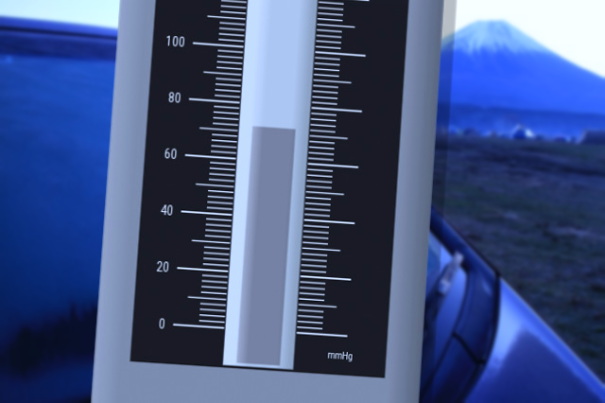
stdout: 72 mmHg
